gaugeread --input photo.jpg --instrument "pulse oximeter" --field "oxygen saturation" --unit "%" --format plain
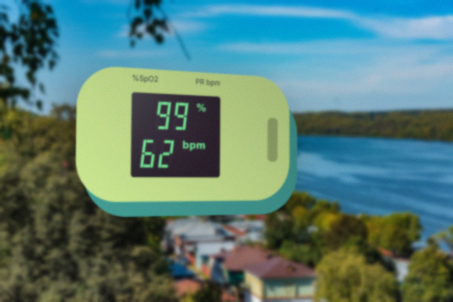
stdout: 99 %
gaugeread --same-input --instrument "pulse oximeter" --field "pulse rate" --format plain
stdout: 62 bpm
